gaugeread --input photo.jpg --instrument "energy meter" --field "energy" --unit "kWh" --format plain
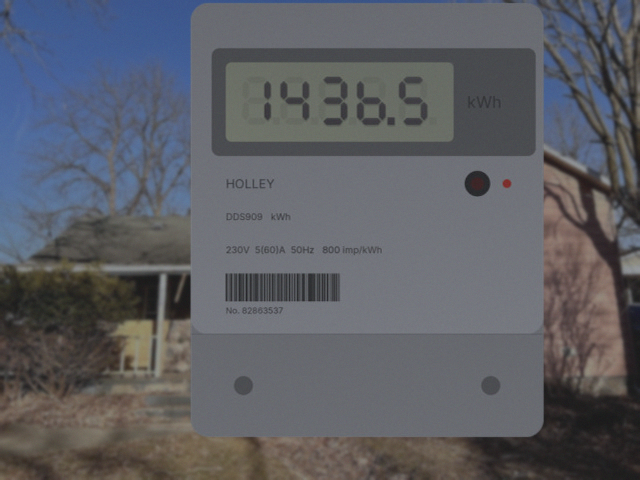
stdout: 1436.5 kWh
